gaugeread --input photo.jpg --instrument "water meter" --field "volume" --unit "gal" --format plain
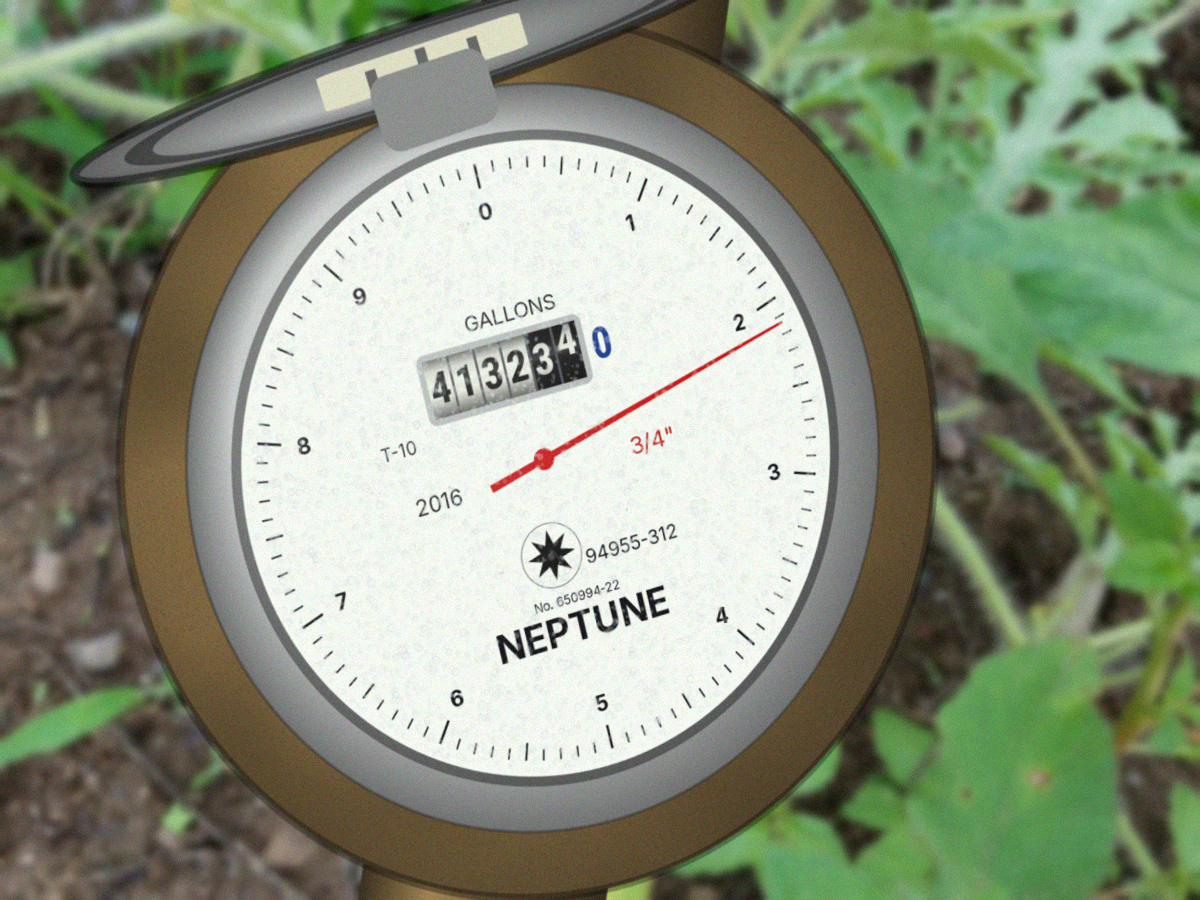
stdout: 4132342.1 gal
